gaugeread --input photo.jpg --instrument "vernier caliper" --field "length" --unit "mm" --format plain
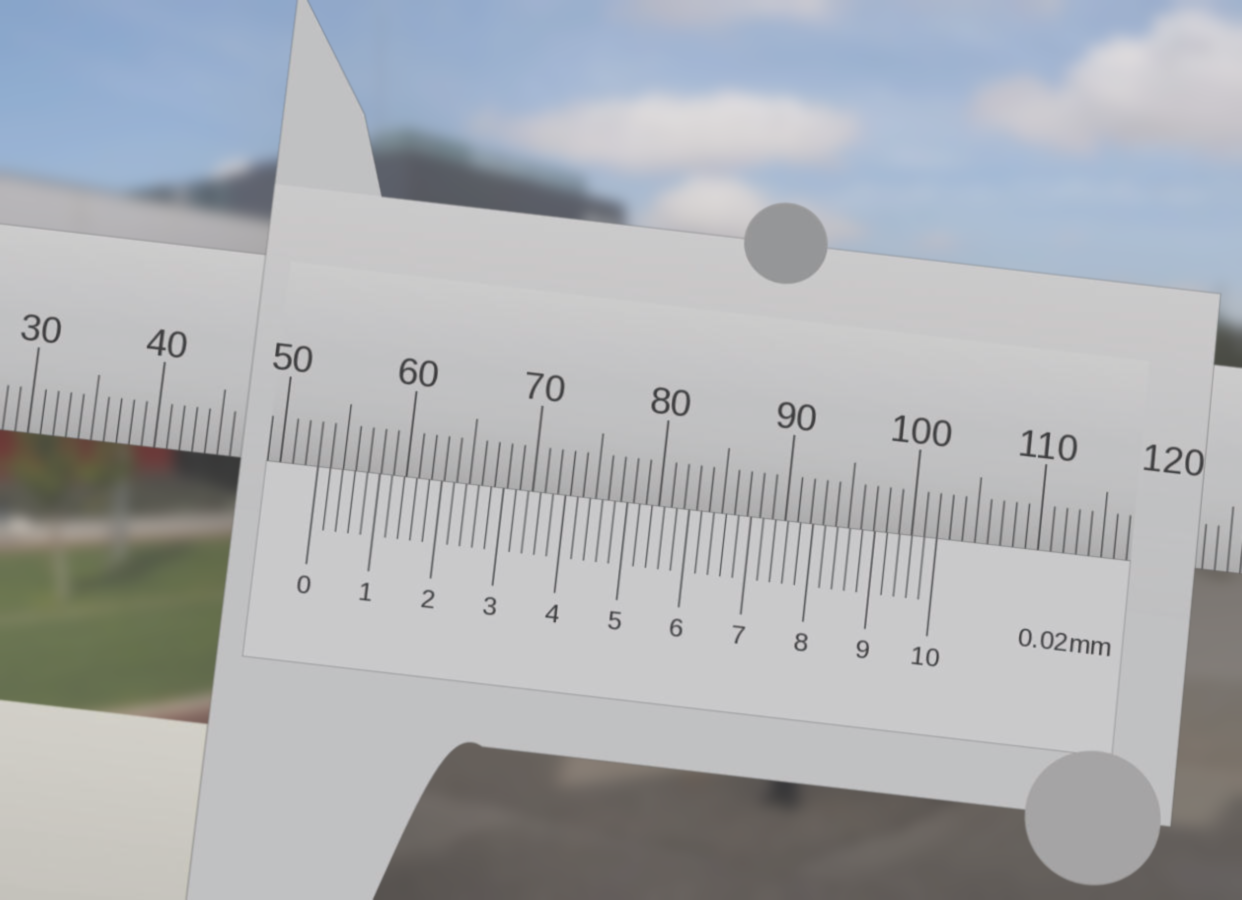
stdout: 53.0 mm
